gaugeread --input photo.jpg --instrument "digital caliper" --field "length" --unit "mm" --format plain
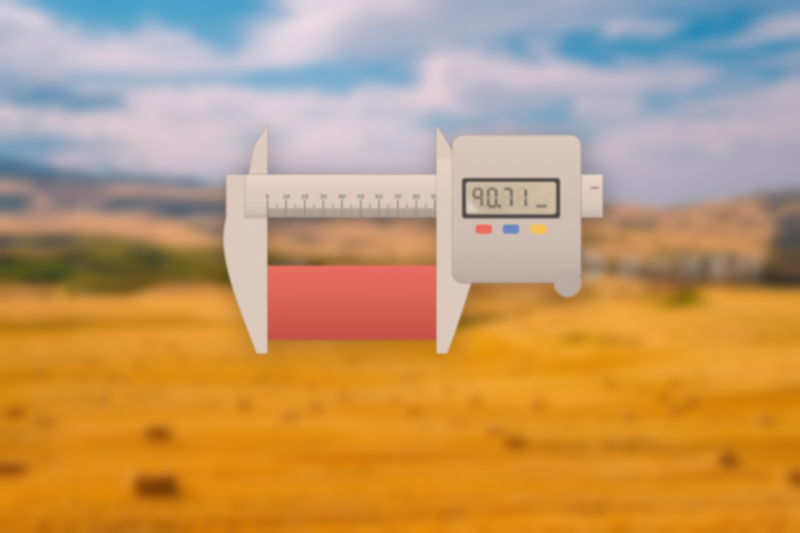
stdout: 90.71 mm
